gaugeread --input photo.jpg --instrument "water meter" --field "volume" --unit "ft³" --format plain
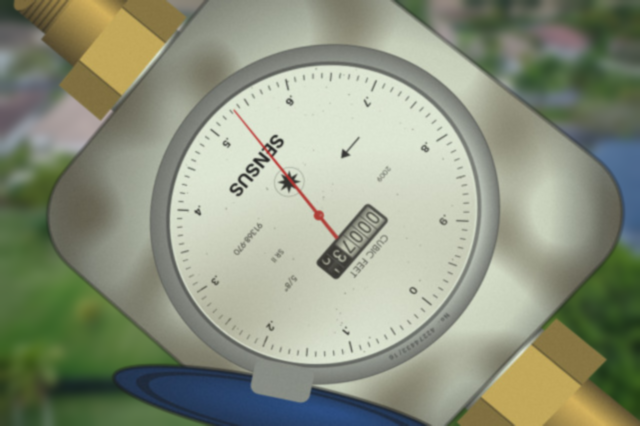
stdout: 731.53 ft³
